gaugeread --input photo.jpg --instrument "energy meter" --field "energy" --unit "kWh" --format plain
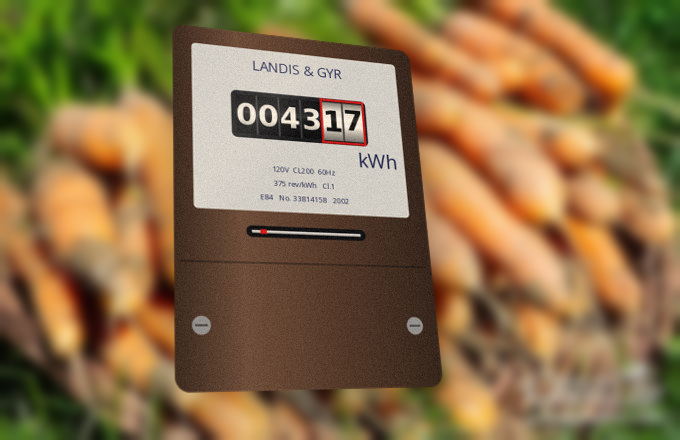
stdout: 43.17 kWh
